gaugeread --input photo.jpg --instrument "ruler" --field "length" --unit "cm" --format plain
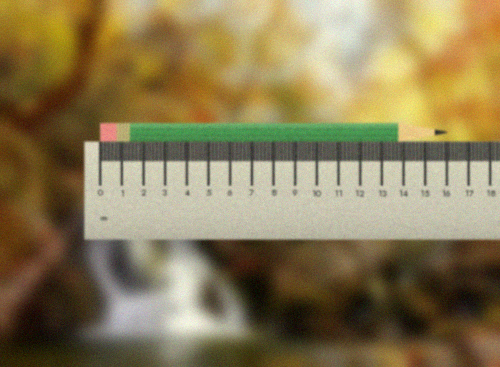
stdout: 16 cm
